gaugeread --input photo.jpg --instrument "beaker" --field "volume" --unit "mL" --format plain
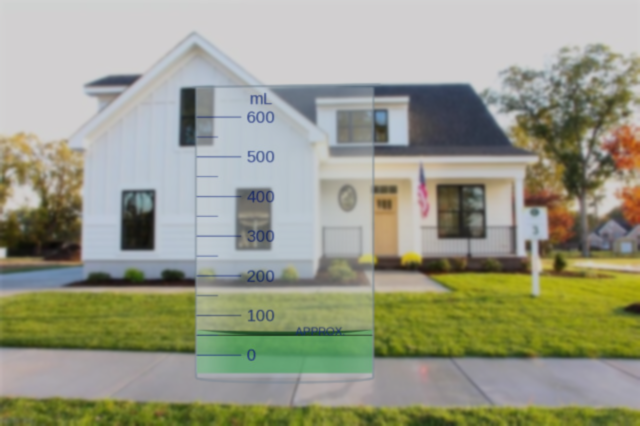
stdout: 50 mL
